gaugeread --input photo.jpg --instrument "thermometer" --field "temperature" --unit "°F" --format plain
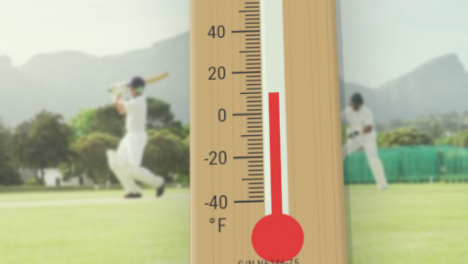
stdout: 10 °F
